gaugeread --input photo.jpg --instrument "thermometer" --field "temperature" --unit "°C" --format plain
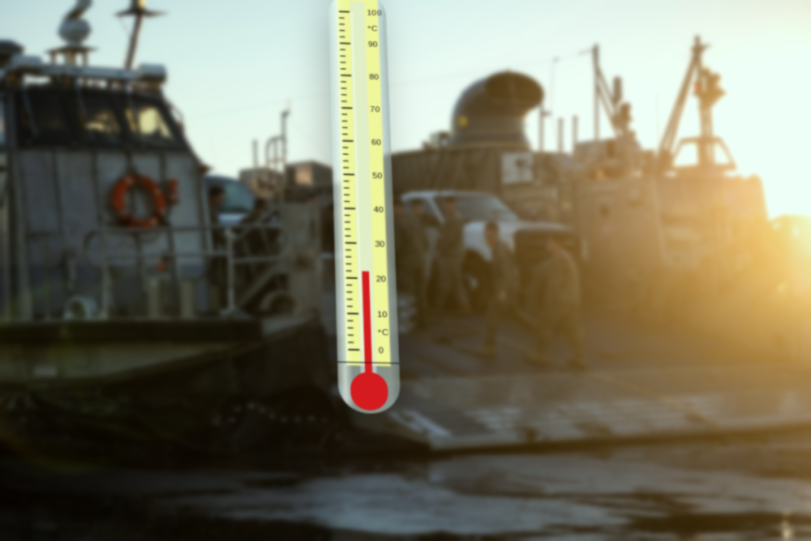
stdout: 22 °C
